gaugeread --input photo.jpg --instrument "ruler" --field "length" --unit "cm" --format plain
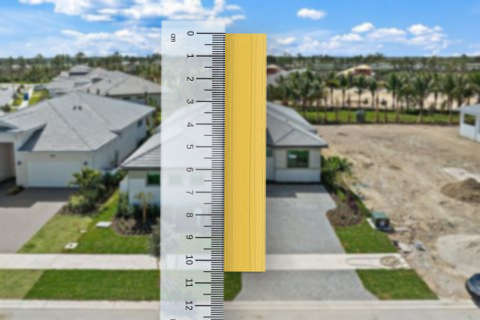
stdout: 10.5 cm
